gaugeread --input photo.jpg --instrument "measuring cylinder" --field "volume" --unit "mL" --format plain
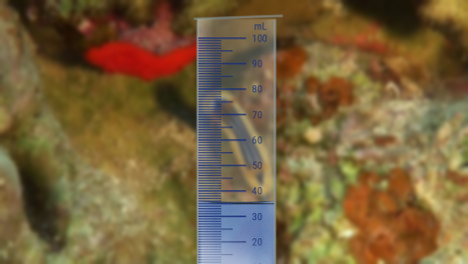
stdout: 35 mL
